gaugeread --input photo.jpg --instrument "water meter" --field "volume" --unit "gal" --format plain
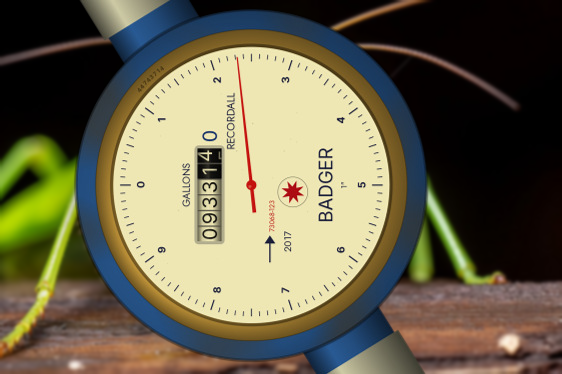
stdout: 933142.3 gal
